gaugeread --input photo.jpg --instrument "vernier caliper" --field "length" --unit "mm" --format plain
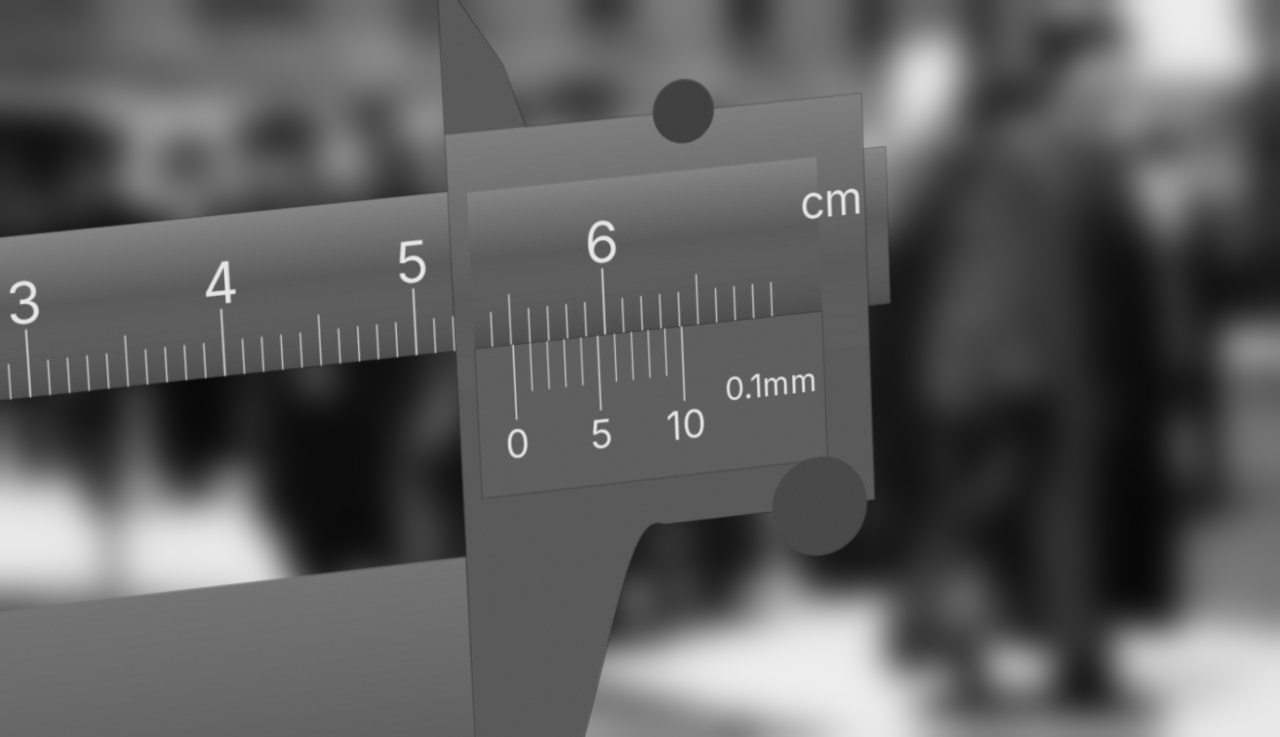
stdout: 55.1 mm
